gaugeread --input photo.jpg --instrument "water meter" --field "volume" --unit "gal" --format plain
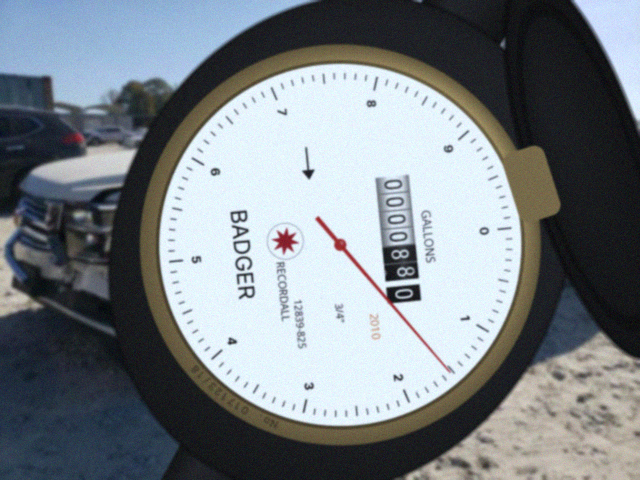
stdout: 881.5 gal
